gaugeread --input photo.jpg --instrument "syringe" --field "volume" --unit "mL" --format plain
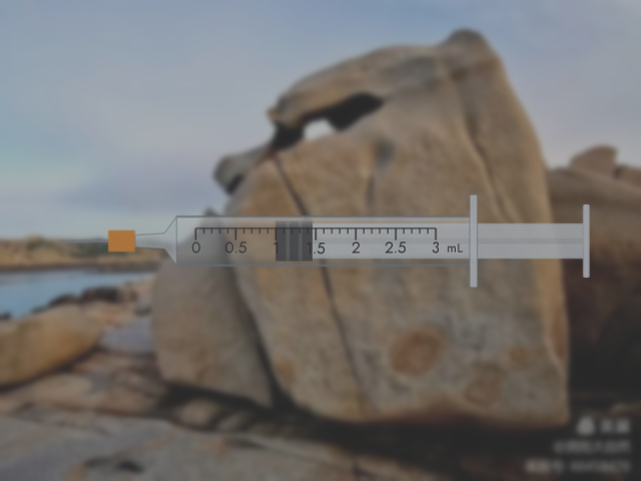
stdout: 1 mL
